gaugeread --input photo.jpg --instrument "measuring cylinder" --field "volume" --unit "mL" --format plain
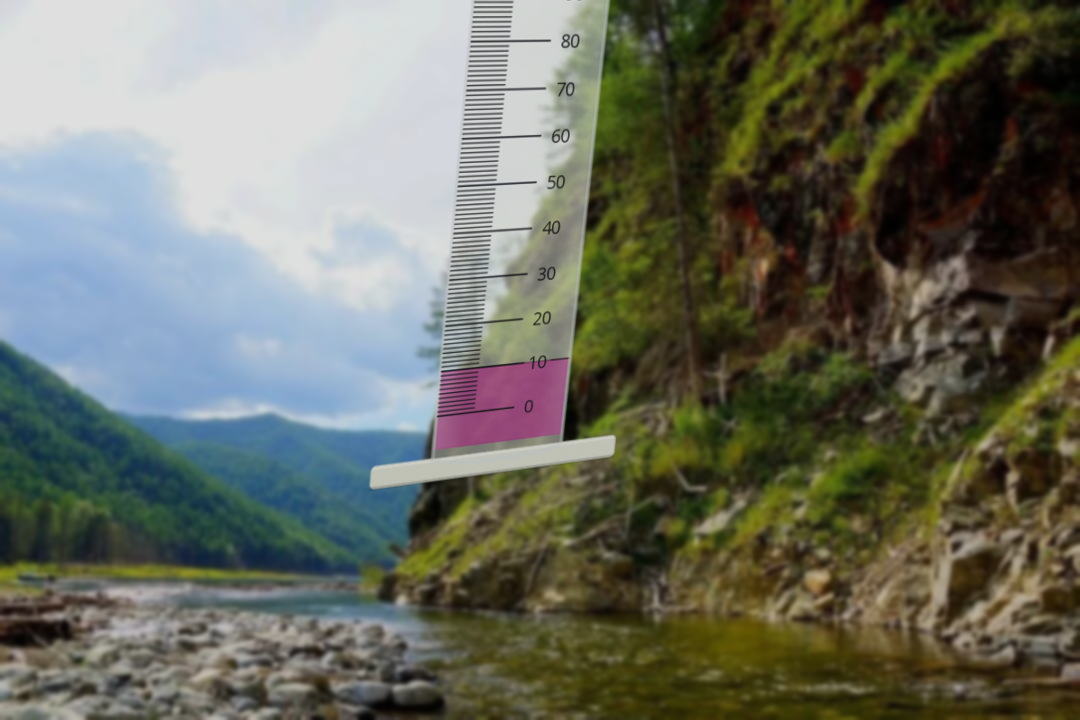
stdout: 10 mL
